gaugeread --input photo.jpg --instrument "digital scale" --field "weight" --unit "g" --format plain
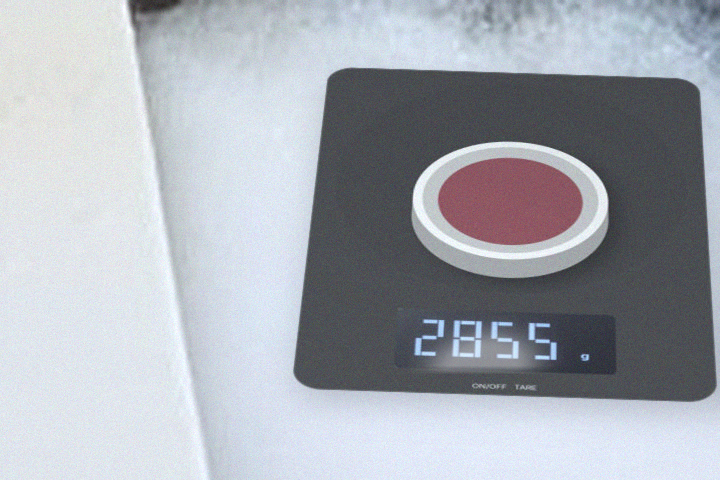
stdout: 2855 g
